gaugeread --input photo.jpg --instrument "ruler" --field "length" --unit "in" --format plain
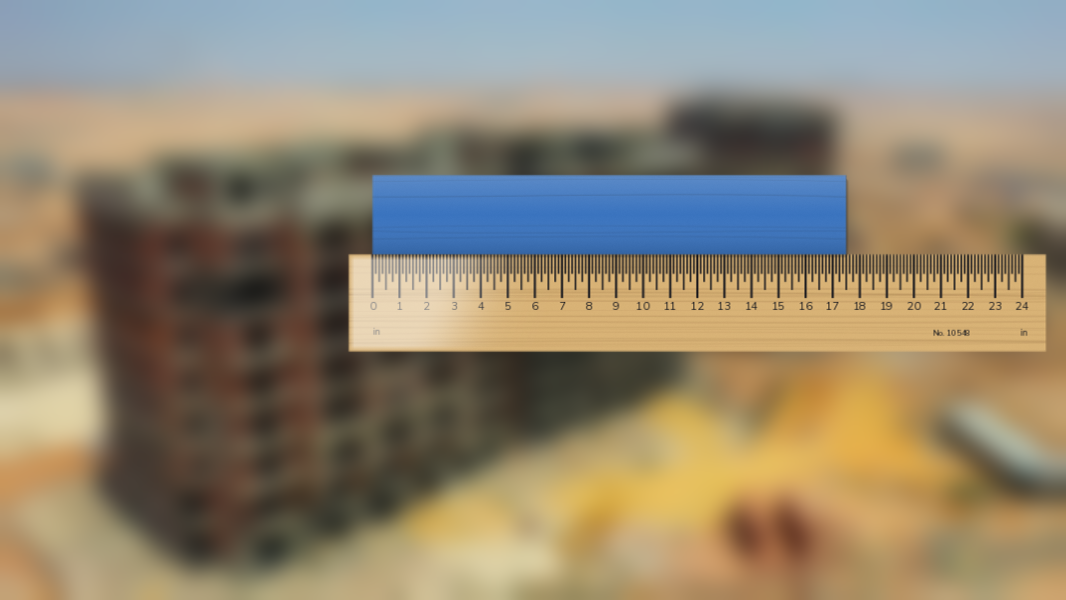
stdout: 17.5 in
